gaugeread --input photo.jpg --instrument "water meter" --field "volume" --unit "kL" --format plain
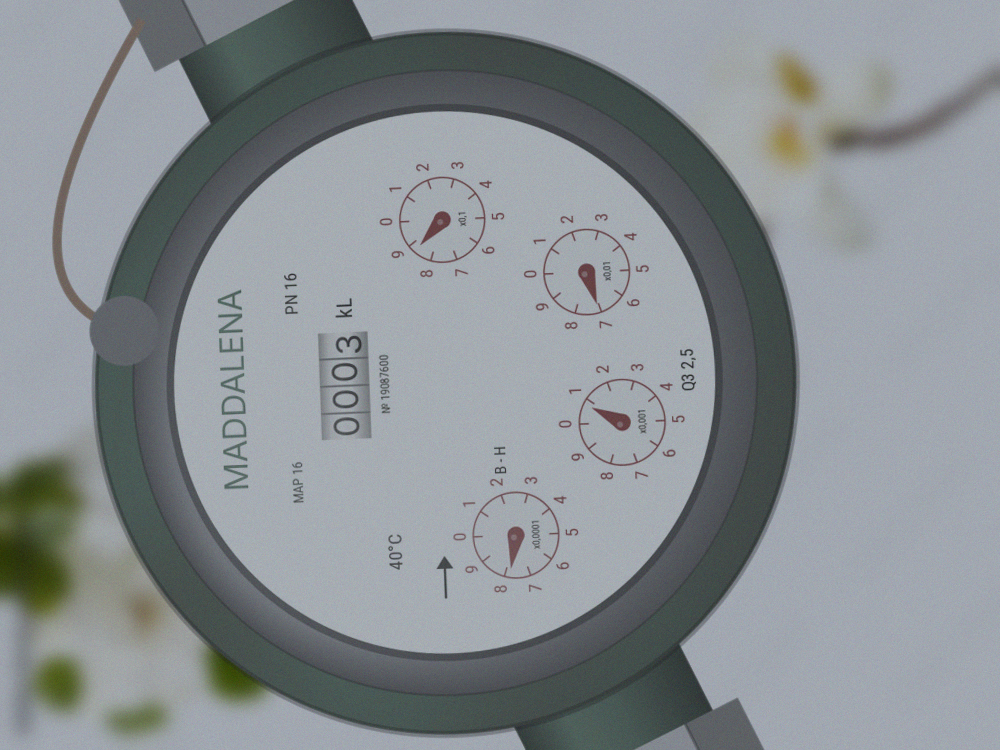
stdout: 2.8707 kL
